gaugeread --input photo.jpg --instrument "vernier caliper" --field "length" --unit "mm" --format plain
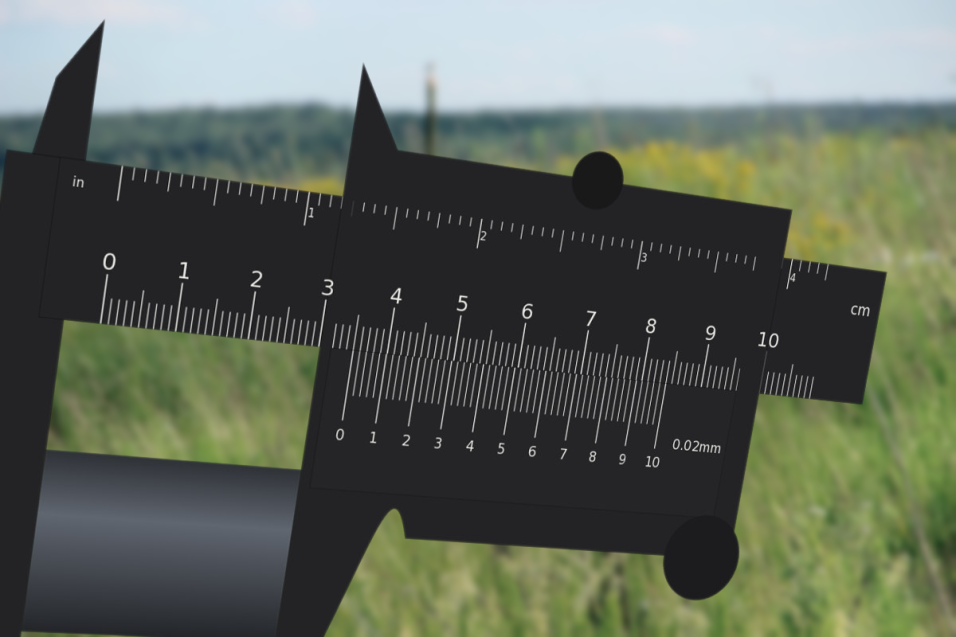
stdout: 35.0 mm
